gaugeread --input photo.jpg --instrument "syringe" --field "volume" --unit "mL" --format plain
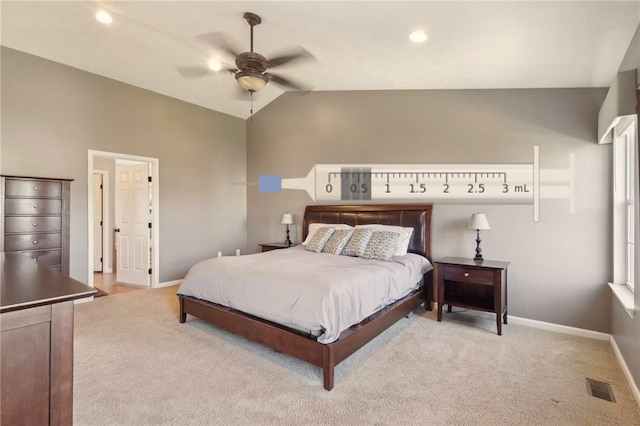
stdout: 0.2 mL
